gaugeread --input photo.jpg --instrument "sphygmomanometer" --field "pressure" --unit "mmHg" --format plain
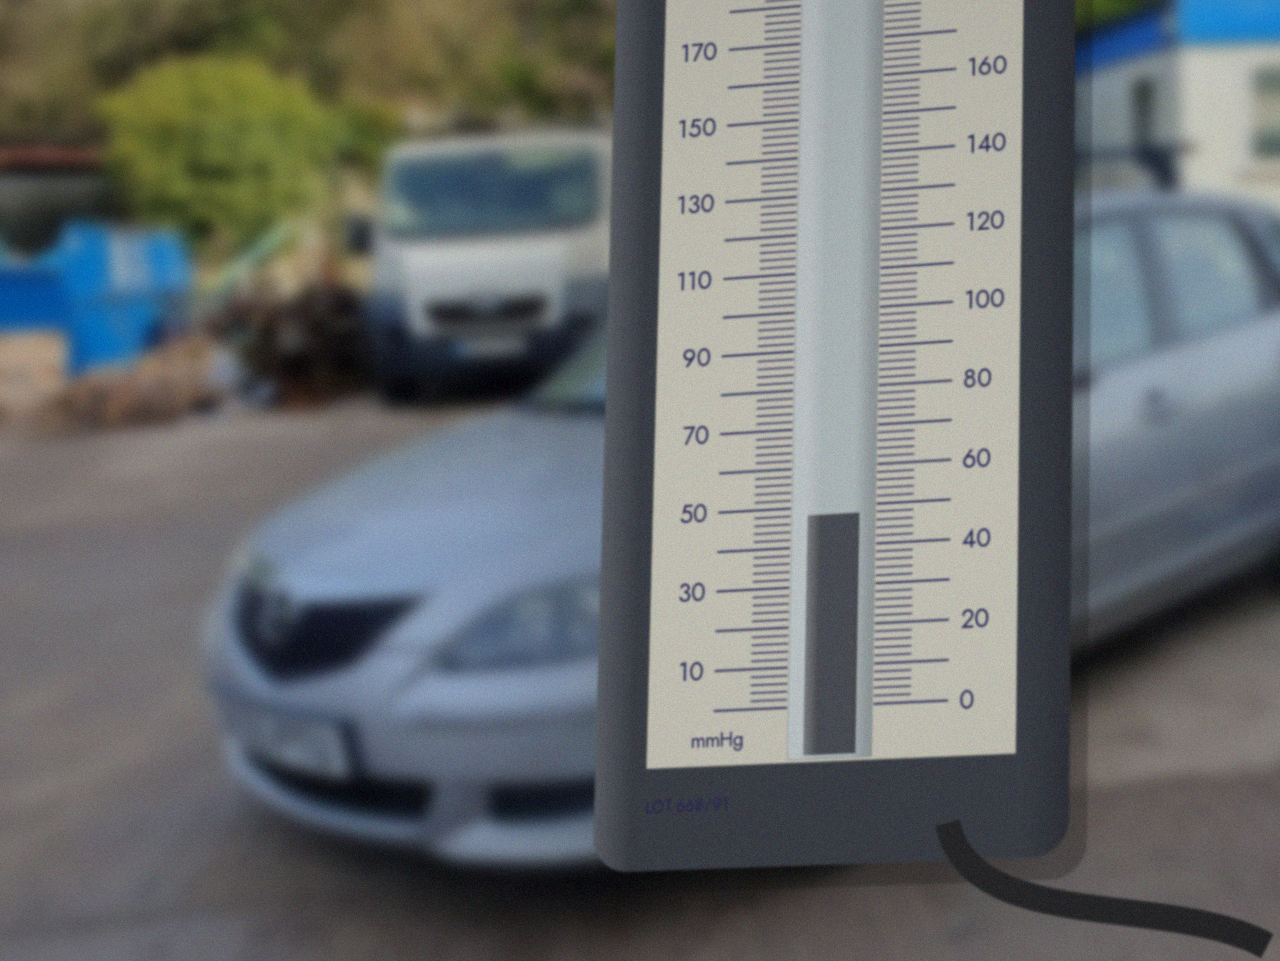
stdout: 48 mmHg
